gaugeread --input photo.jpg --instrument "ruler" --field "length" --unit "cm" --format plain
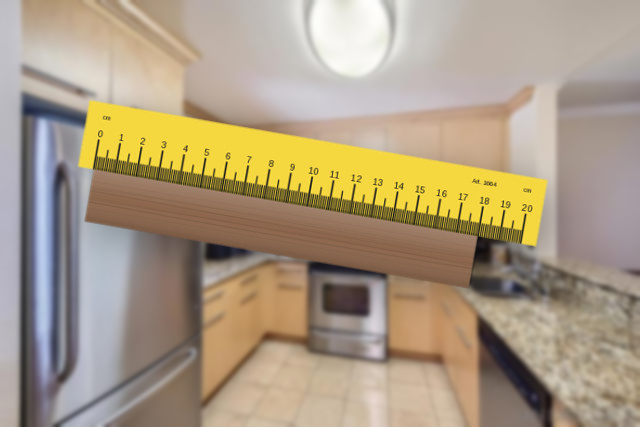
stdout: 18 cm
